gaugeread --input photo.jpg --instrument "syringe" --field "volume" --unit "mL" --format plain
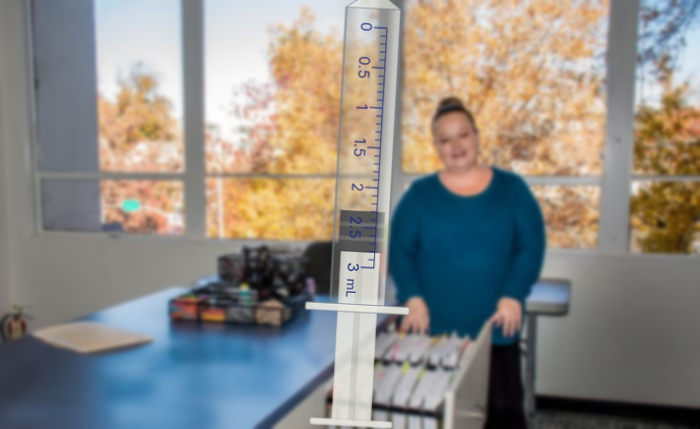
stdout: 2.3 mL
